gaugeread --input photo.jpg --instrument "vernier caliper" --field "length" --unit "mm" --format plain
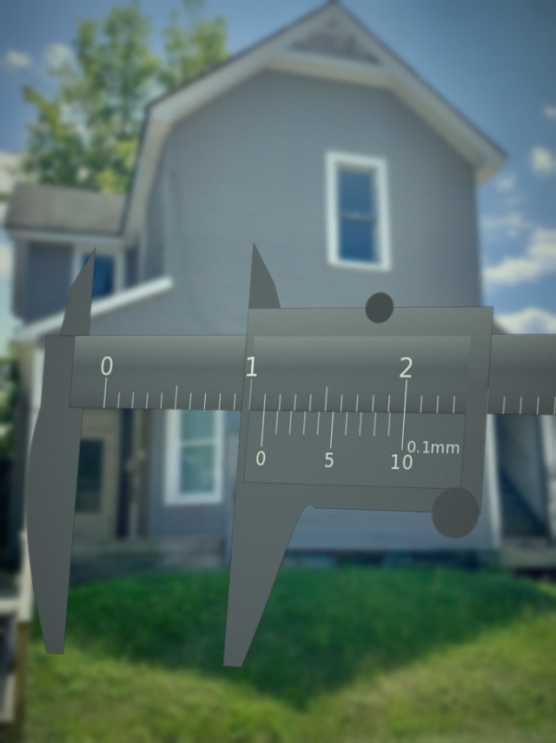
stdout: 11.0 mm
